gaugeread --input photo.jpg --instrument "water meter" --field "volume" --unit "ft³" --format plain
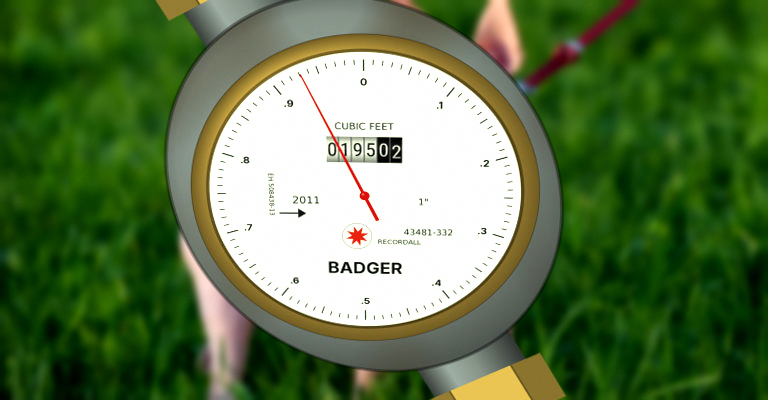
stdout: 19501.93 ft³
